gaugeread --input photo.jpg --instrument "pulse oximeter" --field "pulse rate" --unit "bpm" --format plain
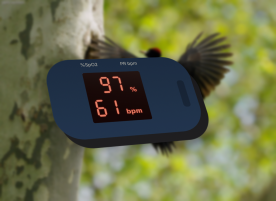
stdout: 61 bpm
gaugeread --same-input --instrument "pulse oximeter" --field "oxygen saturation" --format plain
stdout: 97 %
